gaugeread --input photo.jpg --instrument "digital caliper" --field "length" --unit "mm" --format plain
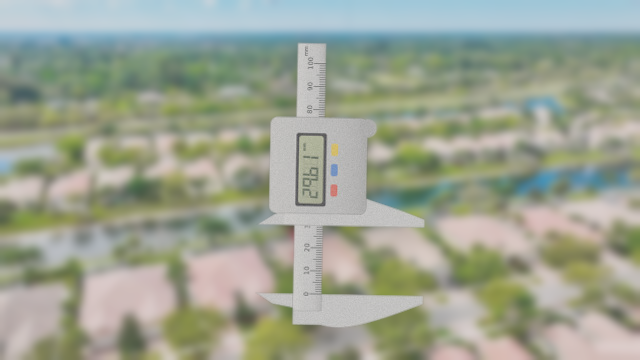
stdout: 29.61 mm
